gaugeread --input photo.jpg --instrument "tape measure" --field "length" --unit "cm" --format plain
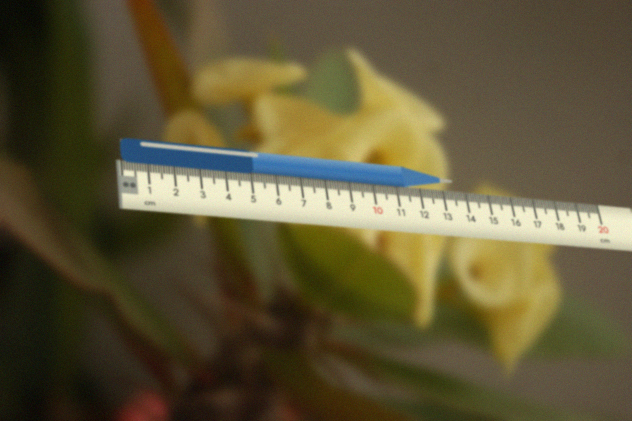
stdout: 13.5 cm
